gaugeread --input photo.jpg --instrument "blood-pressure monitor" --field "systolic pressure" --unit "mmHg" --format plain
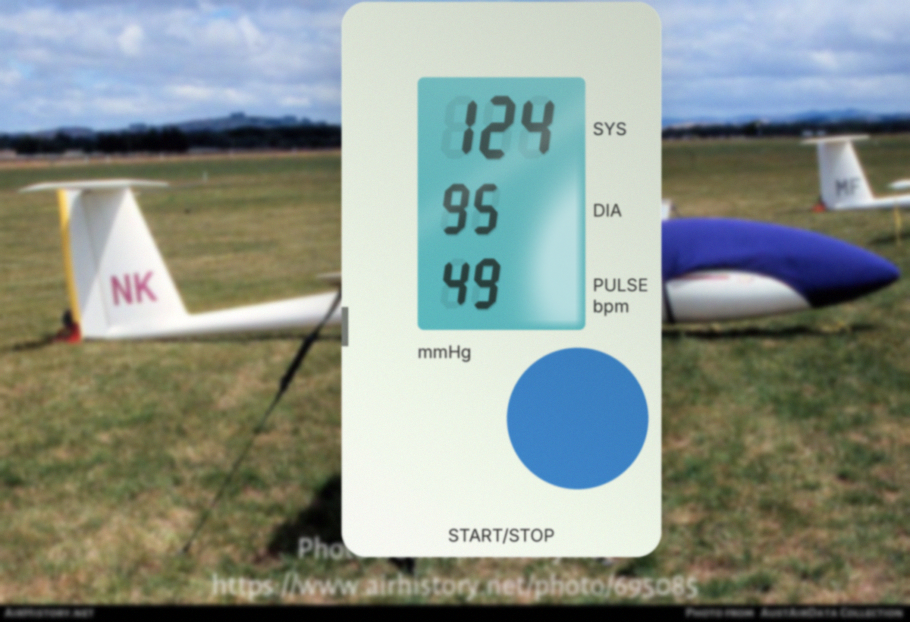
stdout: 124 mmHg
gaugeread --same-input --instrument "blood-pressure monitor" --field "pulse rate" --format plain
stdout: 49 bpm
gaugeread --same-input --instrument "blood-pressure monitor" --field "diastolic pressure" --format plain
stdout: 95 mmHg
